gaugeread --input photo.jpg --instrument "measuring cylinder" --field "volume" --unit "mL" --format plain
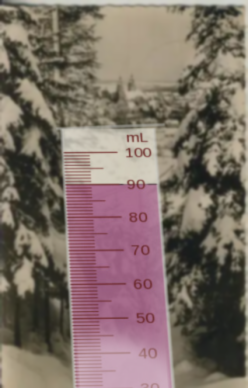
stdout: 90 mL
